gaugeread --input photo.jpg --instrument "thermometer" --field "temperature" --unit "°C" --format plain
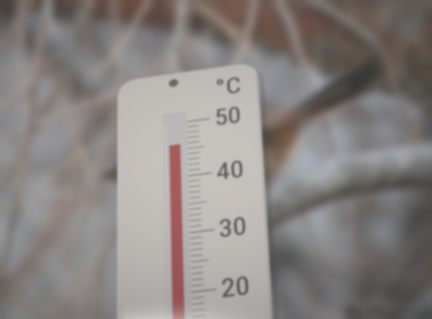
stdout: 46 °C
